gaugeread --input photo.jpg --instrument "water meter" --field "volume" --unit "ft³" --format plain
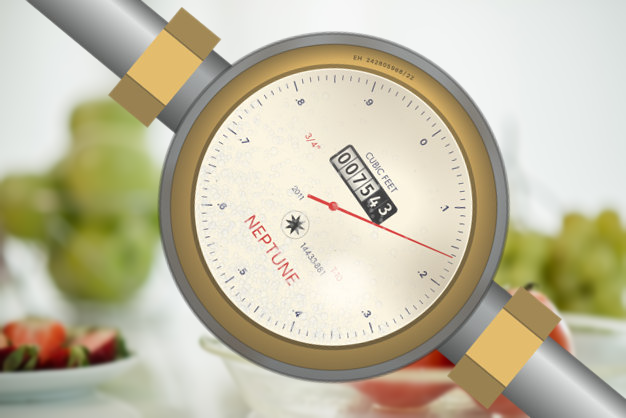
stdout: 7543.16 ft³
